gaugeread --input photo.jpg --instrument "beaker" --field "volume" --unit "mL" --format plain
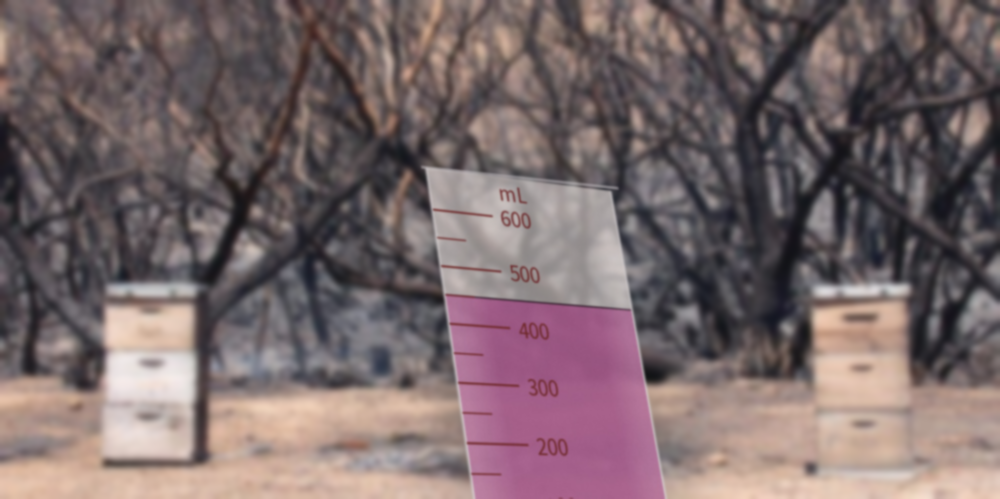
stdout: 450 mL
